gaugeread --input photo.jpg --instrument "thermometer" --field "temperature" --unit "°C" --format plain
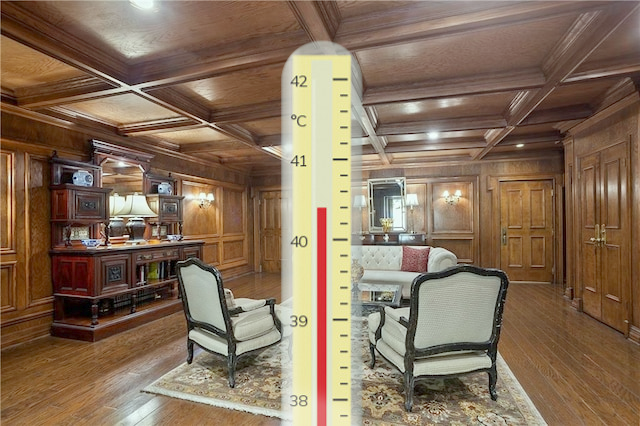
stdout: 40.4 °C
